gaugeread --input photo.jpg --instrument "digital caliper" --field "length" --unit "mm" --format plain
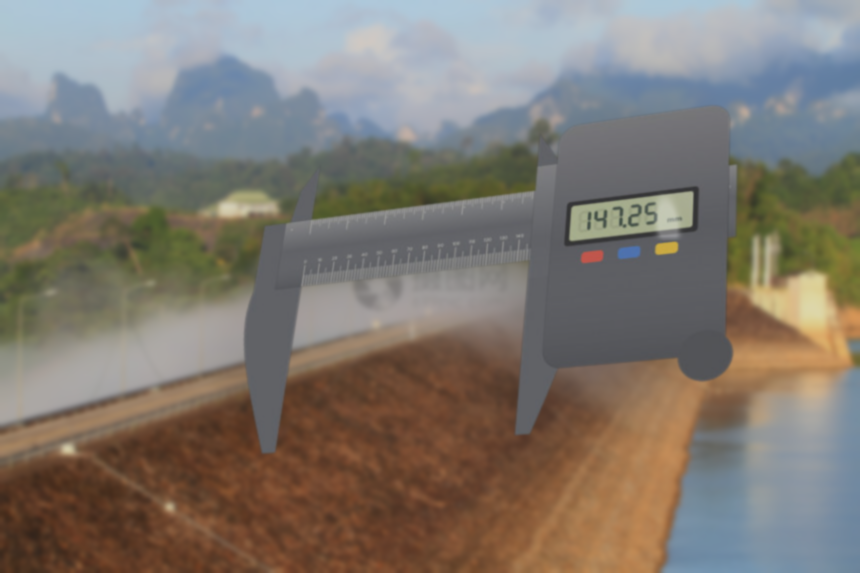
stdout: 147.25 mm
